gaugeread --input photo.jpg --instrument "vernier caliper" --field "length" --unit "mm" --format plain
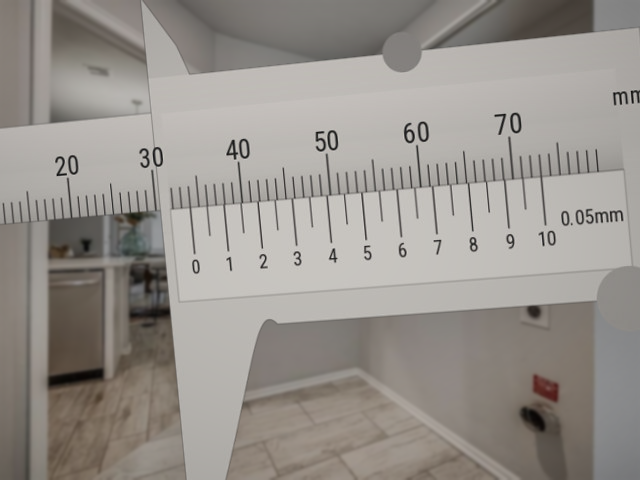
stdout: 34.0 mm
